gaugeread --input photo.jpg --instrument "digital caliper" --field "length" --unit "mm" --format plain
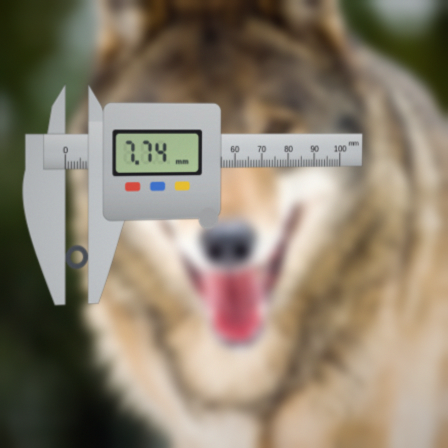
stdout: 7.74 mm
